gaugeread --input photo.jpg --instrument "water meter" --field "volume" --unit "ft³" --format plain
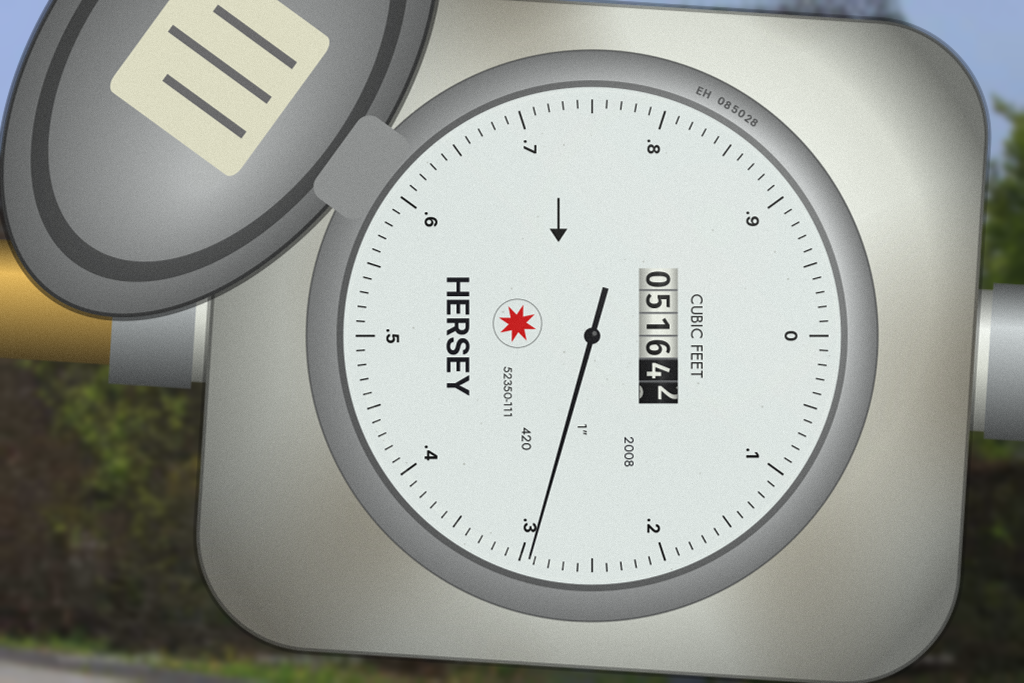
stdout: 51642.29 ft³
